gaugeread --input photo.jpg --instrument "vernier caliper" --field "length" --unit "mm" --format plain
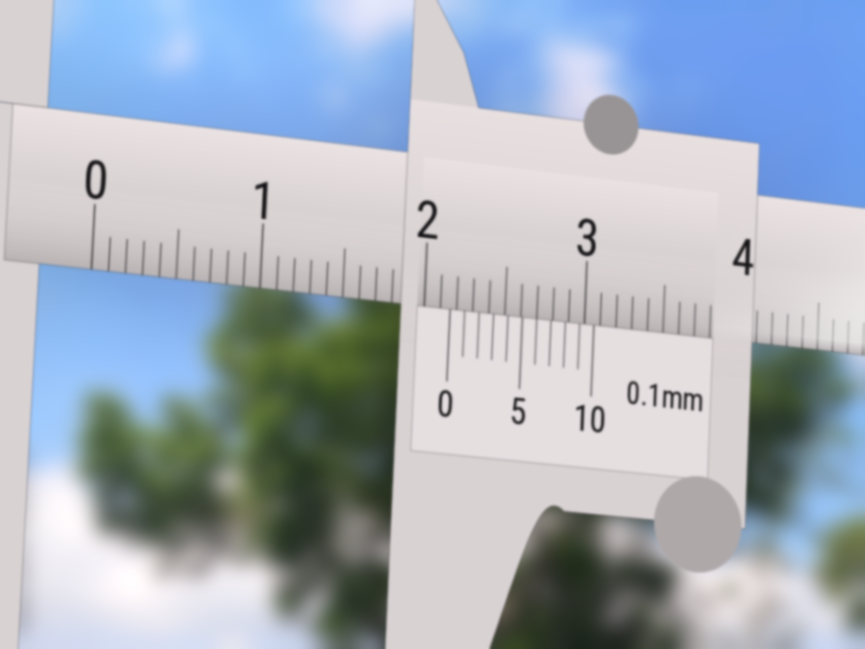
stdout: 21.6 mm
